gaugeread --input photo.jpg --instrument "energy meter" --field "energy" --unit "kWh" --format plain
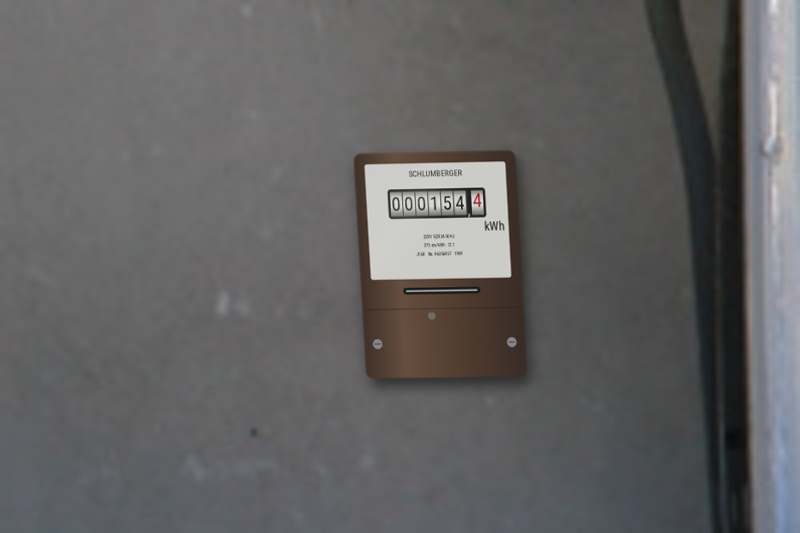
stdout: 154.4 kWh
